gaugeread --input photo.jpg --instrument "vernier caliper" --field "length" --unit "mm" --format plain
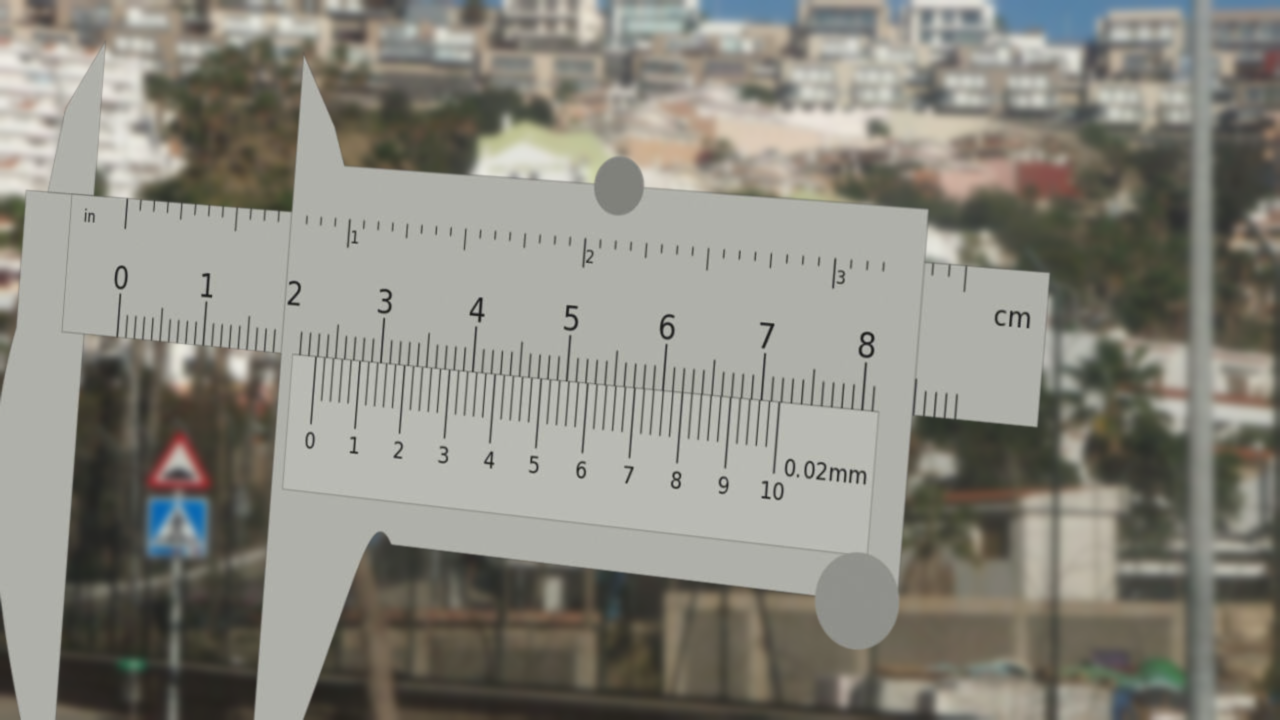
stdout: 22.8 mm
